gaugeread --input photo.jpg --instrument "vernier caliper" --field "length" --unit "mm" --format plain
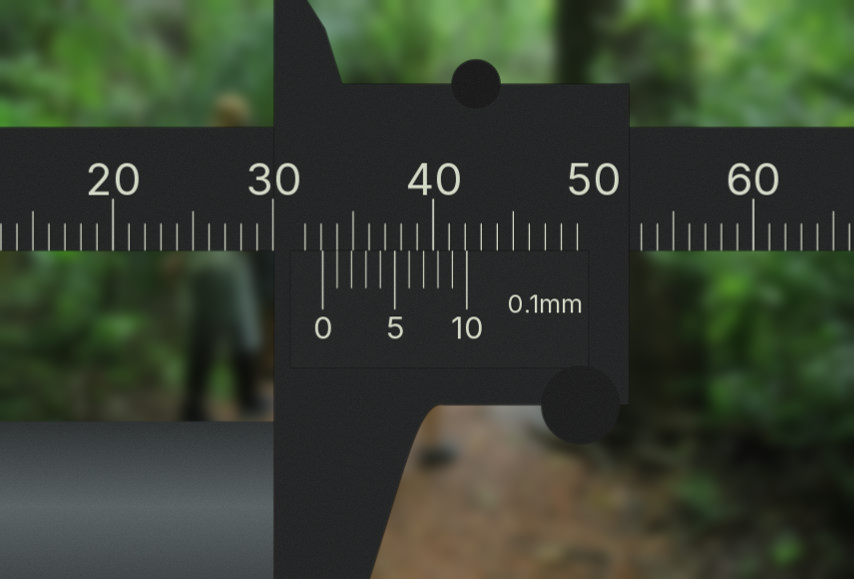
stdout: 33.1 mm
